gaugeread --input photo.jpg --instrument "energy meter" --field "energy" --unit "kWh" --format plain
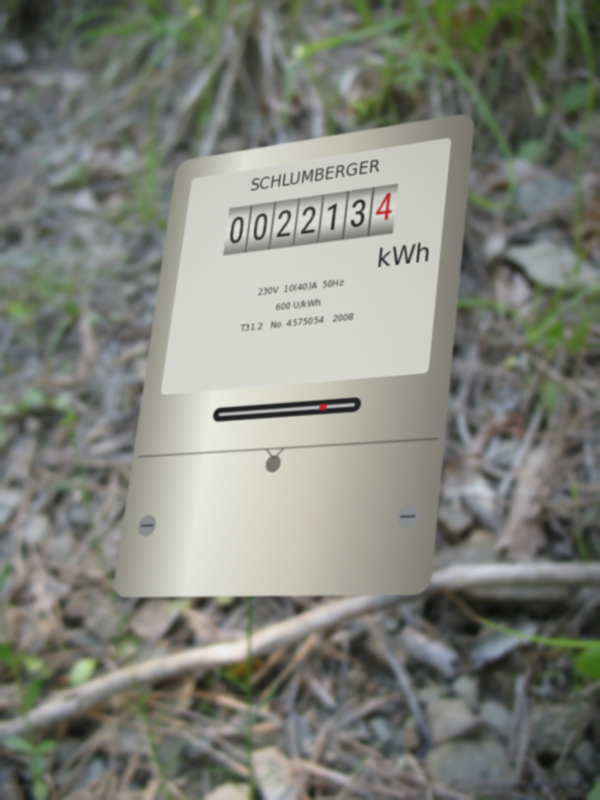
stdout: 2213.4 kWh
